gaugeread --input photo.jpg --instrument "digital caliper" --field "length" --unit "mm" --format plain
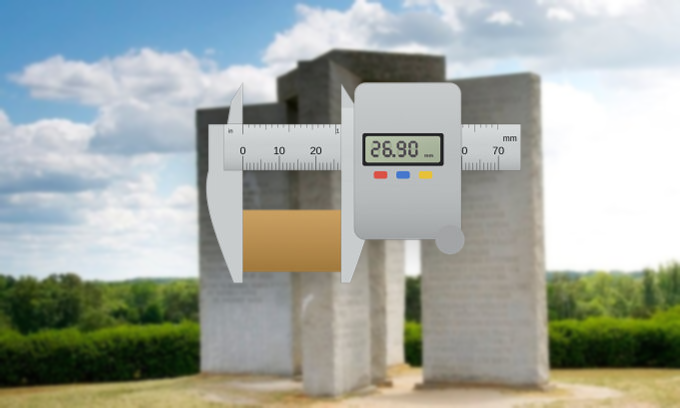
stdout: 26.90 mm
